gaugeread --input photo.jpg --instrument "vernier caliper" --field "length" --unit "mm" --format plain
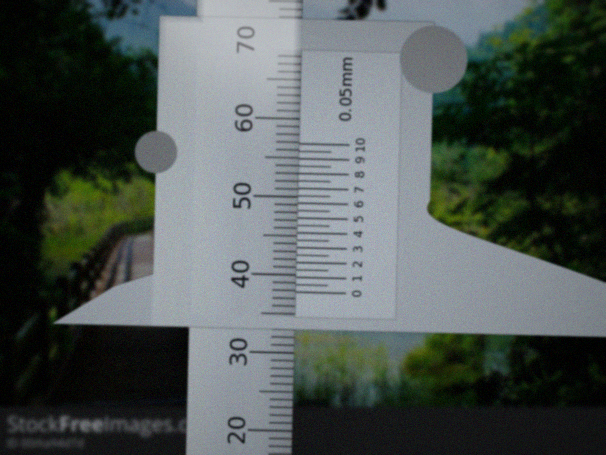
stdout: 37.8 mm
